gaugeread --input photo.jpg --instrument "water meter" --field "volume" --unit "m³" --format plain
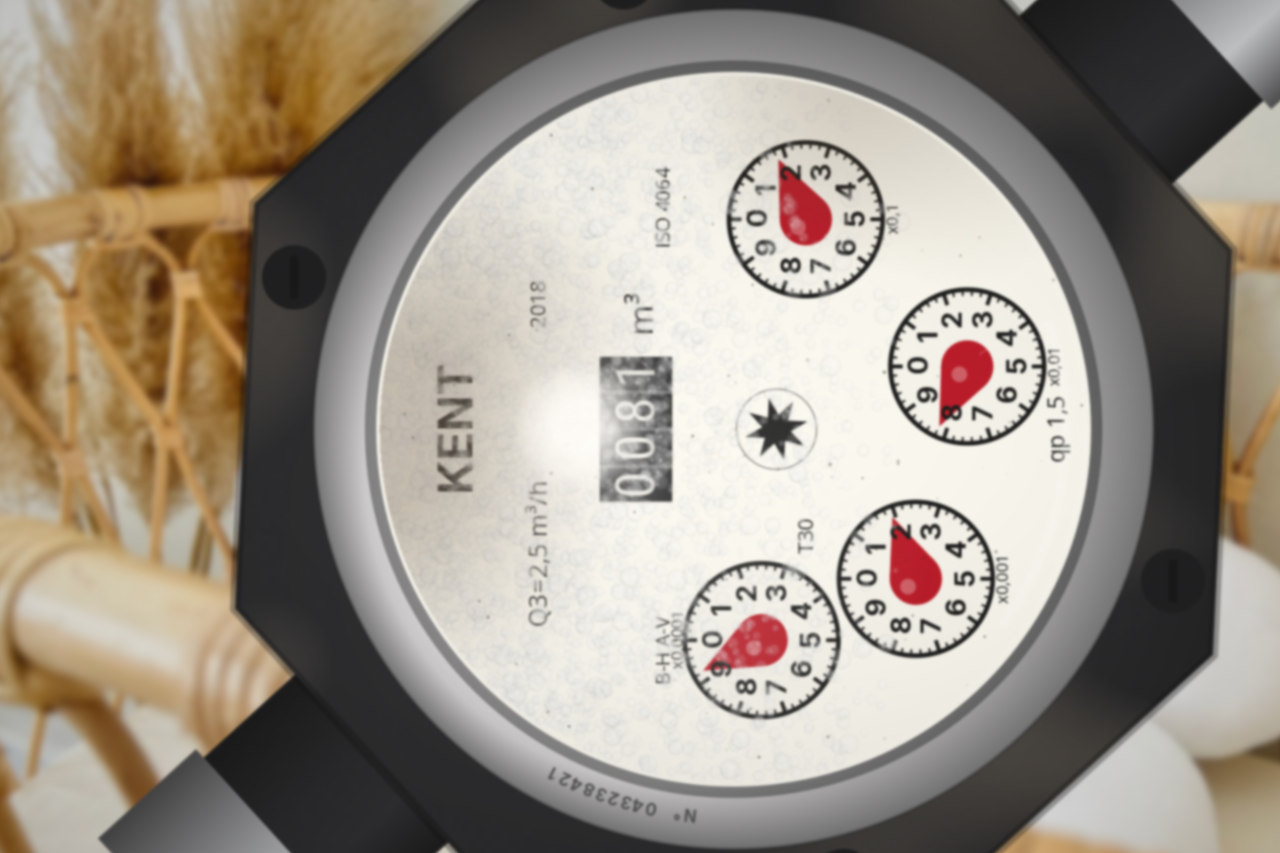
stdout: 81.1819 m³
